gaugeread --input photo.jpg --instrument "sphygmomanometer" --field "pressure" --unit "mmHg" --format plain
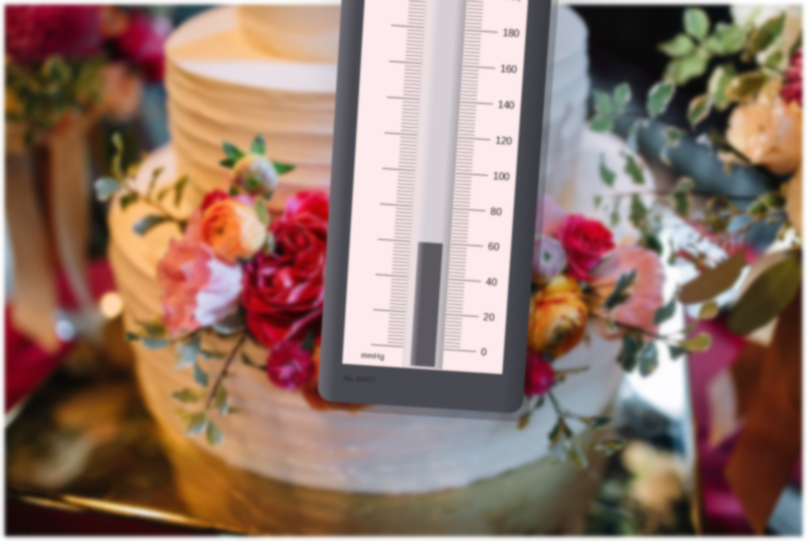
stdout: 60 mmHg
